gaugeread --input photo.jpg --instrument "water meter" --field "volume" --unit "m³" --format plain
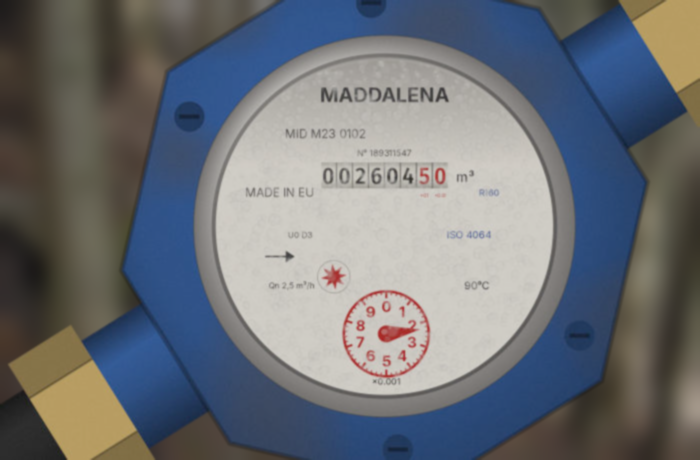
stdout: 2604.502 m³
